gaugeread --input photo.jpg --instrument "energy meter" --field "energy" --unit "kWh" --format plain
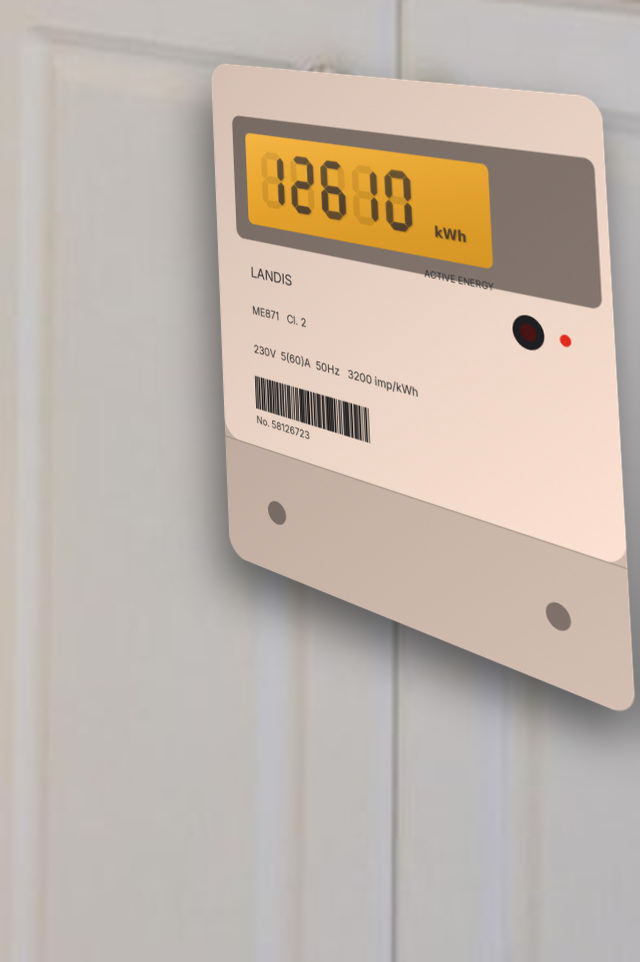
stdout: 12610 kWh
